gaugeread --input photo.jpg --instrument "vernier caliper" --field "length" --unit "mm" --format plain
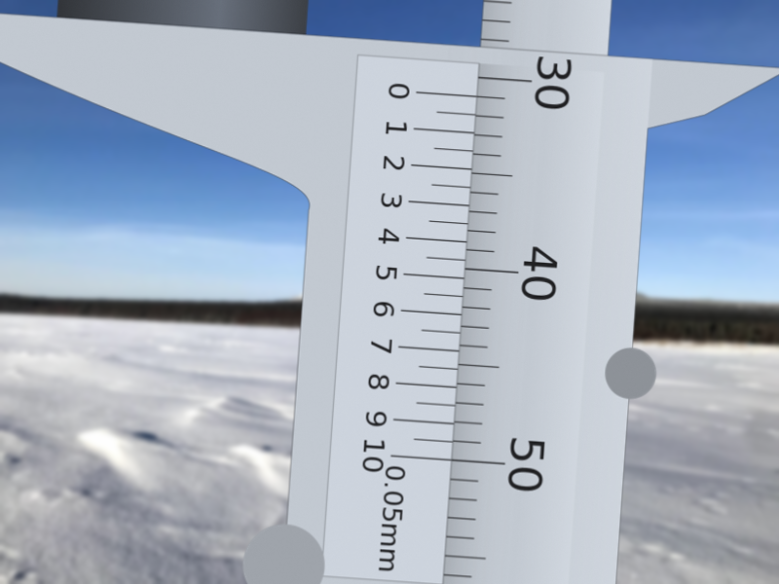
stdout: 31.0 mm
